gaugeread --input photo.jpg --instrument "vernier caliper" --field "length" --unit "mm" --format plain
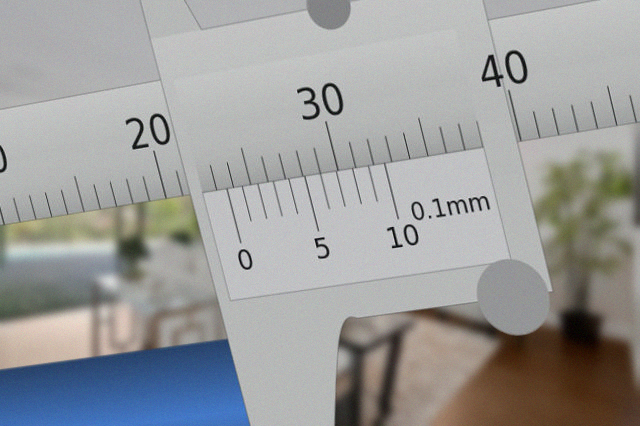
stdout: 23.6 mm
